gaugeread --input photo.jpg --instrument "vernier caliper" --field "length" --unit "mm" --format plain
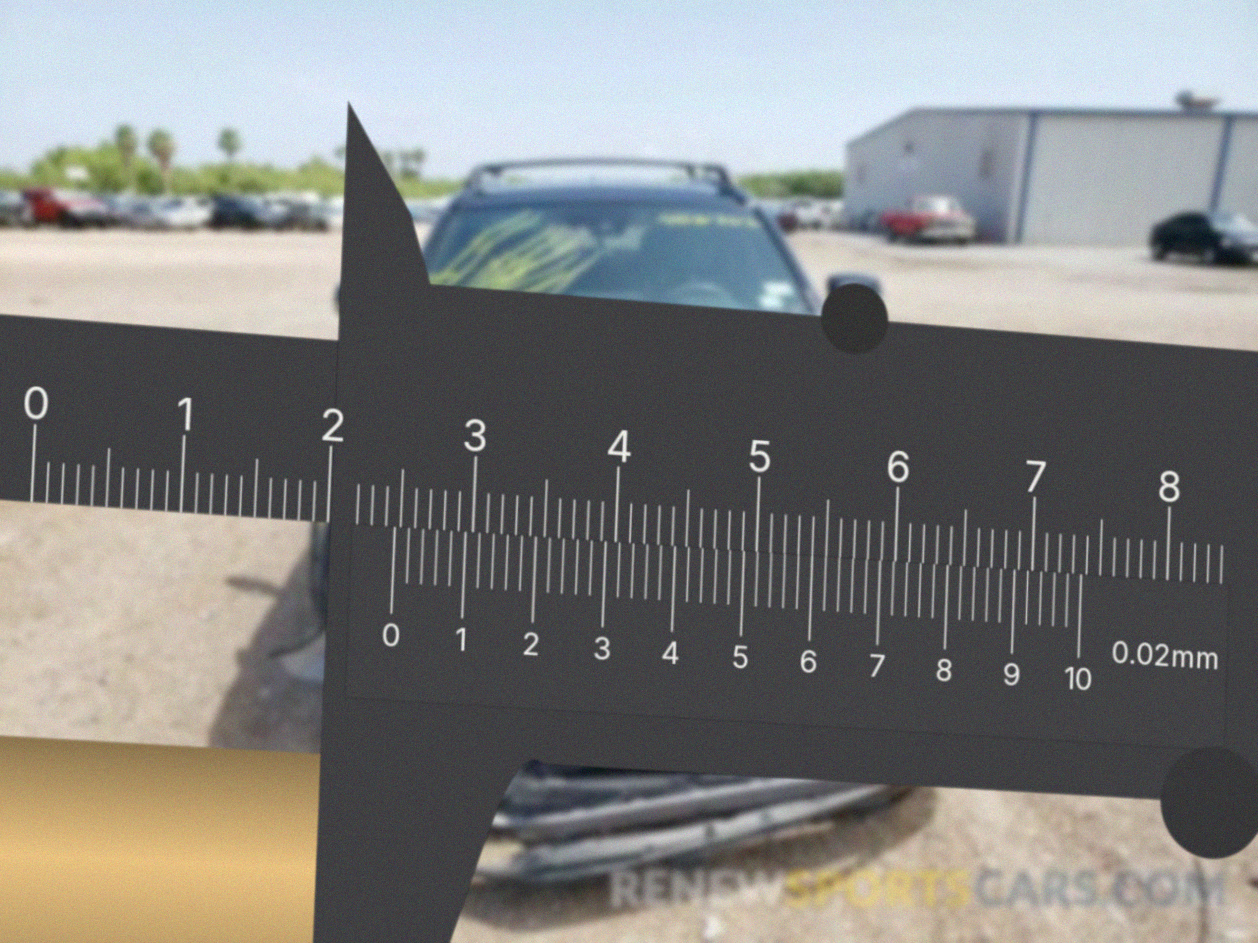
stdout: 24.6 mm
